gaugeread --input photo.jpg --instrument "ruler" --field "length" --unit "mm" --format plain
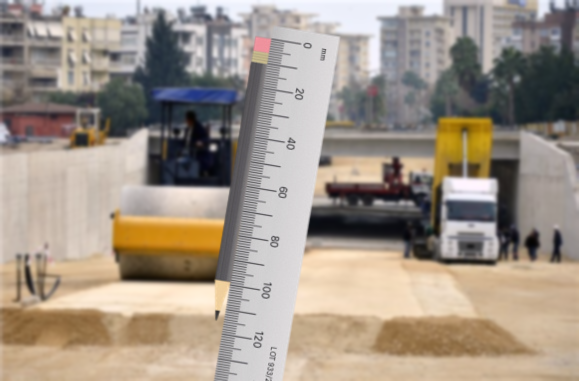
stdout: 115 mm
